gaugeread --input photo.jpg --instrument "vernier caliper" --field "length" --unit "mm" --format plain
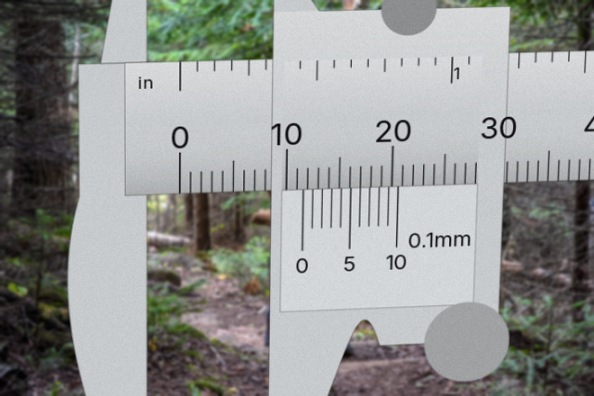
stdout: 11.6 mm
